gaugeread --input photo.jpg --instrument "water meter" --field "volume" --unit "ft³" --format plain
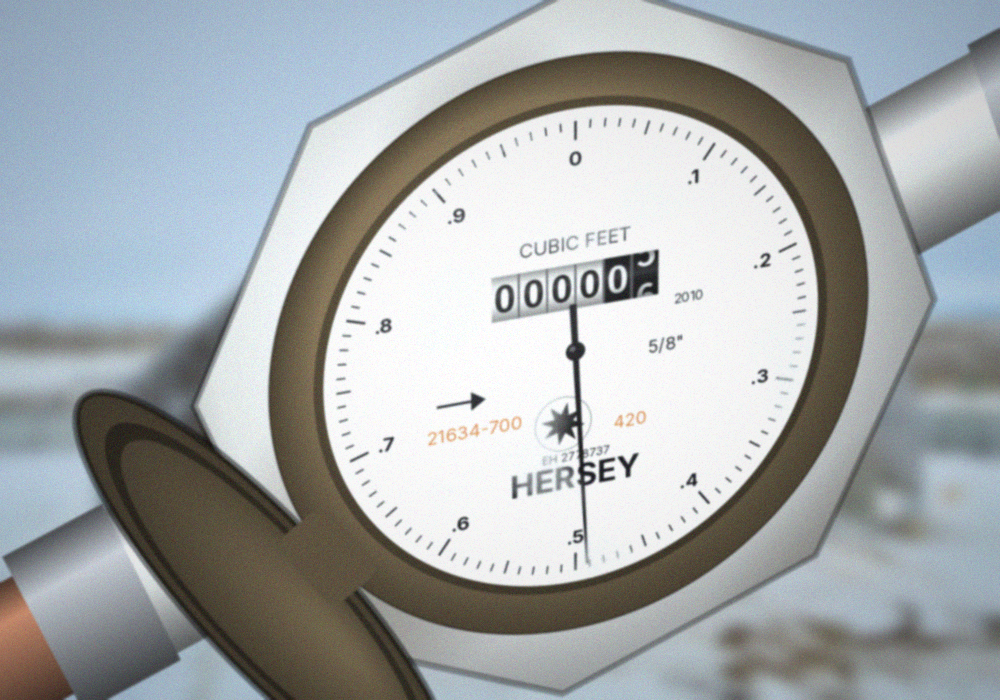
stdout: 5.49 ft³
